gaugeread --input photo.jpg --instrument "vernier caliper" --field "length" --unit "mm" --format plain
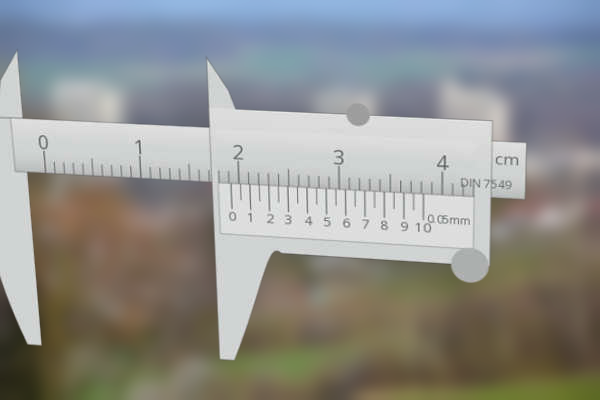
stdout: 19.2 mm
